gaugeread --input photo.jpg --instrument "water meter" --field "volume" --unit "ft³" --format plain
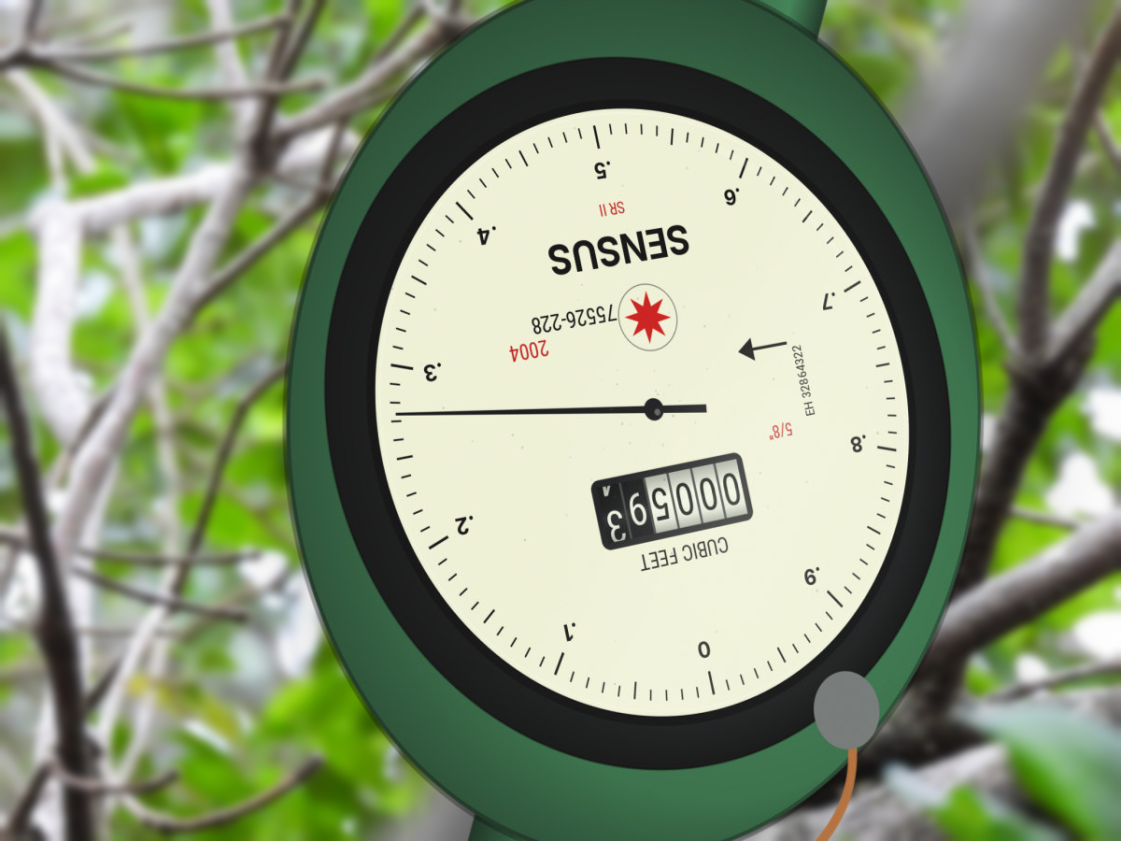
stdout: 593.27 ft³
